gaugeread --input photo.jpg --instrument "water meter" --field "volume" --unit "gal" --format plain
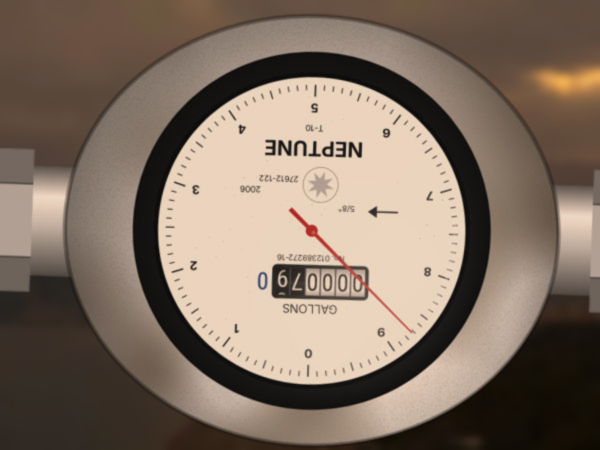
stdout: 788.7 gal
